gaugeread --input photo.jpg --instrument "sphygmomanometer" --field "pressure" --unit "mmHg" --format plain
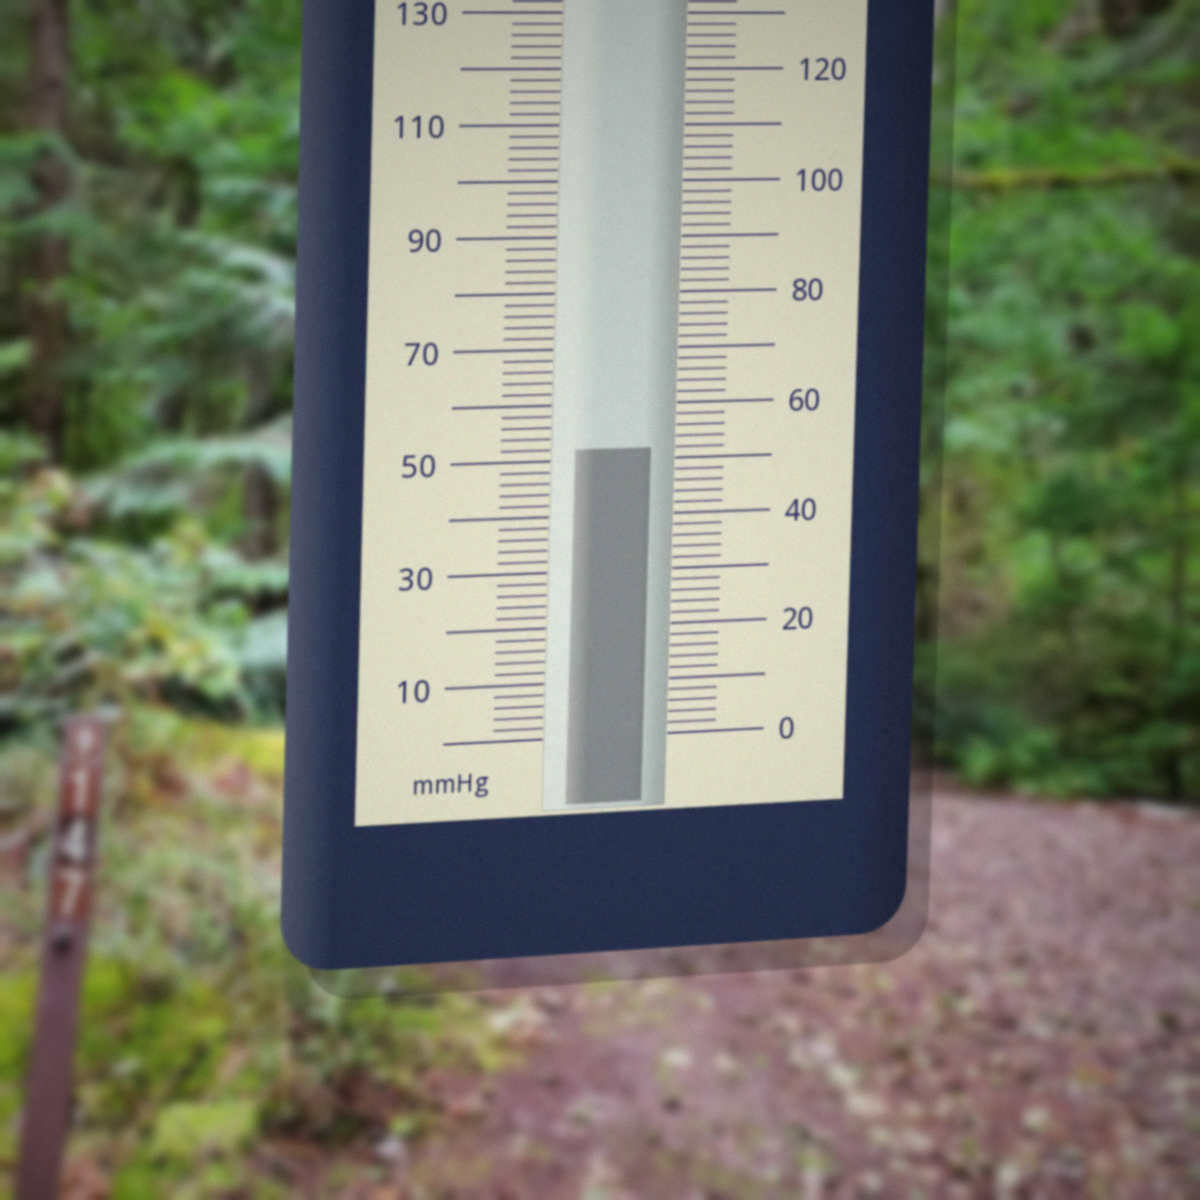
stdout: 52 mmHg
